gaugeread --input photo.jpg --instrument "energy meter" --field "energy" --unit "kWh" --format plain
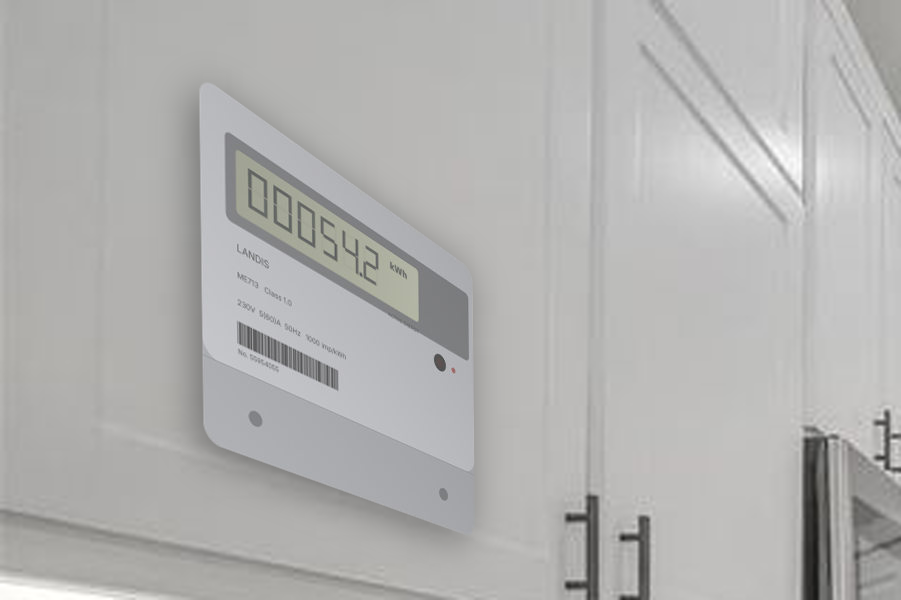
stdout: 54.2 kWh
